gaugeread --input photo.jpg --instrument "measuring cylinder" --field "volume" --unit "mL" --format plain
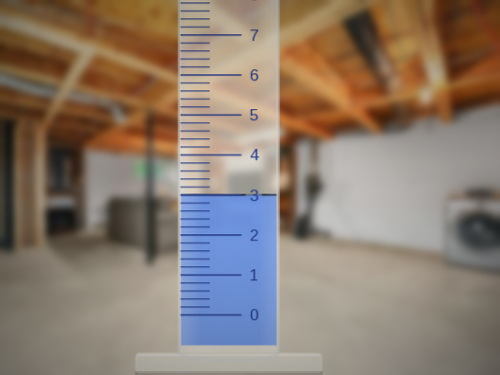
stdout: 3 mL
